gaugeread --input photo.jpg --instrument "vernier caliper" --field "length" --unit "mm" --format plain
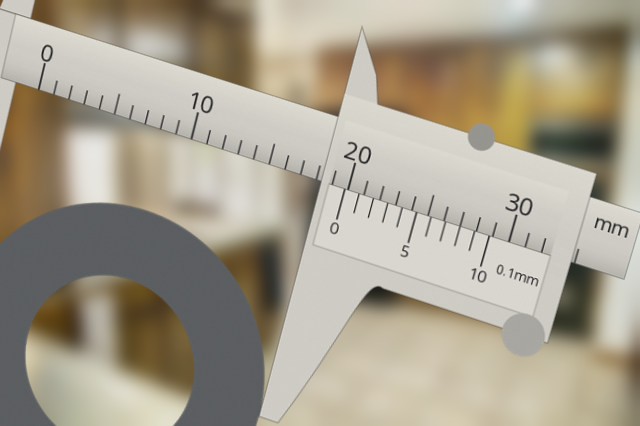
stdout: 19.8 mm
